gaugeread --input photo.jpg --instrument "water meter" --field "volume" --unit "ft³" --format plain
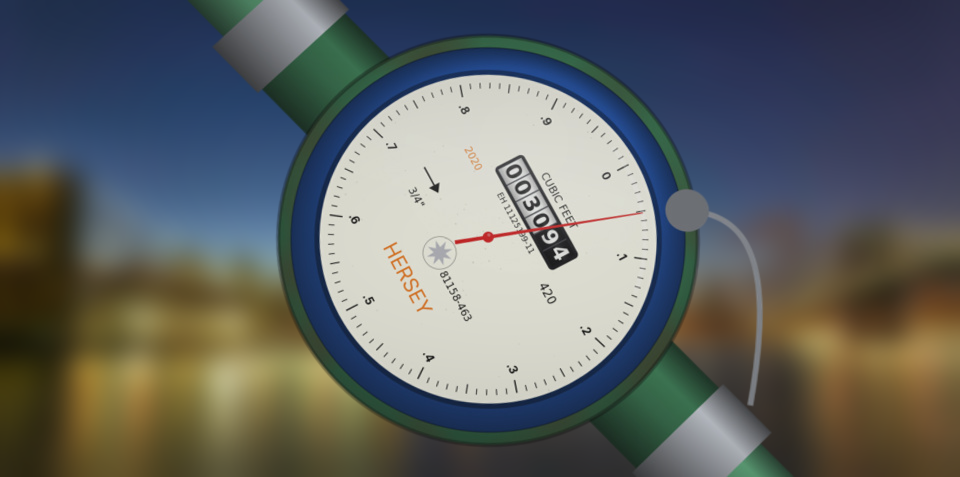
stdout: 3094.05 ft³
